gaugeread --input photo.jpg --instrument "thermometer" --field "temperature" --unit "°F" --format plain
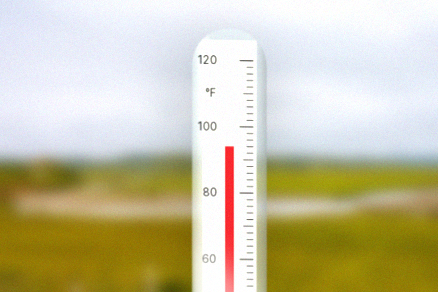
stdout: 94 °F
